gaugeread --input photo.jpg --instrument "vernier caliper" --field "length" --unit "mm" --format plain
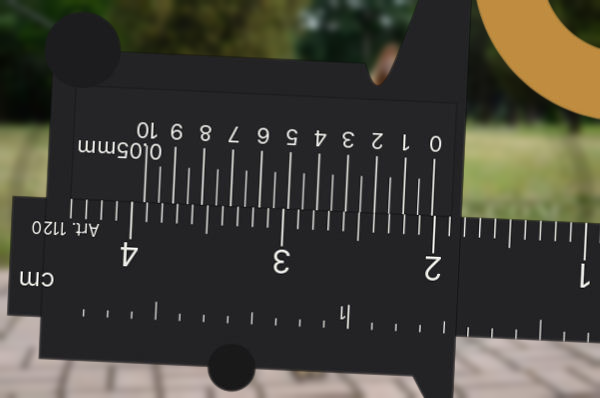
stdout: 20.2 mm
